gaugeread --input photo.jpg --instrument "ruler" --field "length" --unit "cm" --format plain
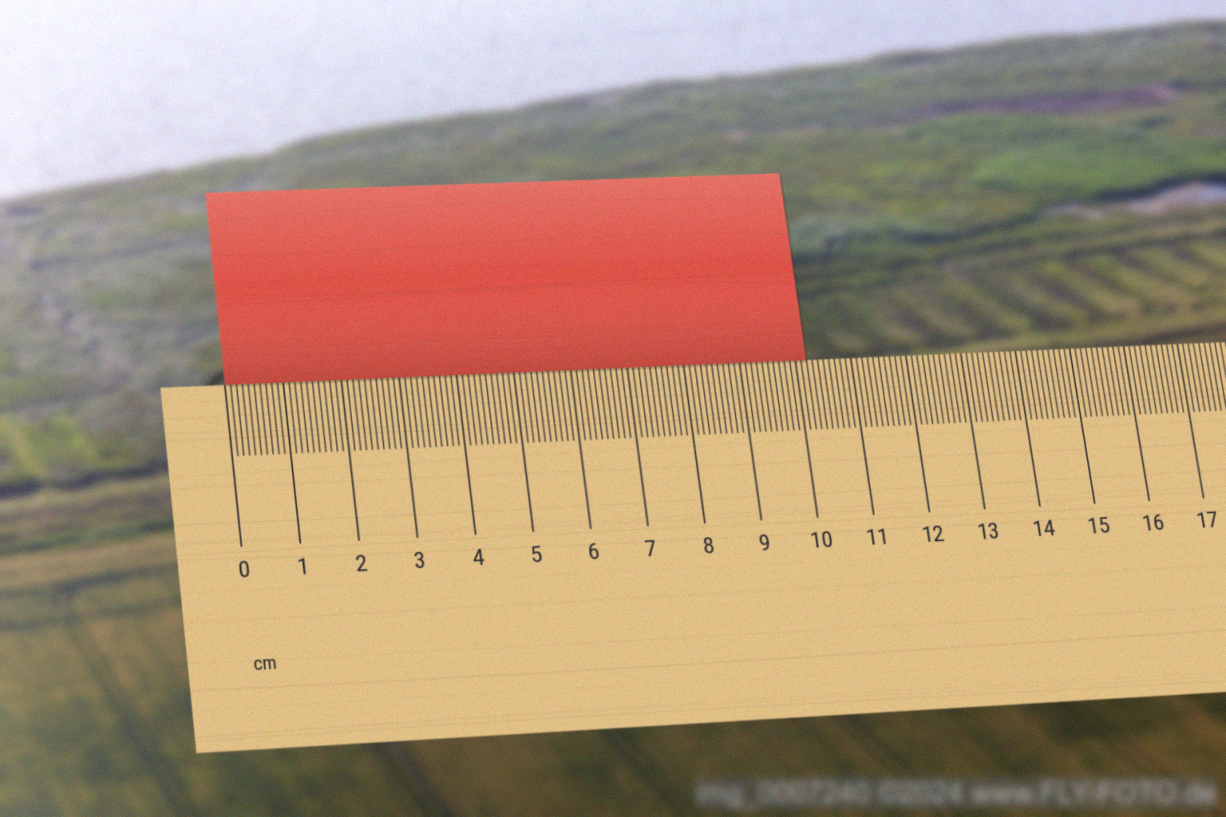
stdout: 10.2 cm
